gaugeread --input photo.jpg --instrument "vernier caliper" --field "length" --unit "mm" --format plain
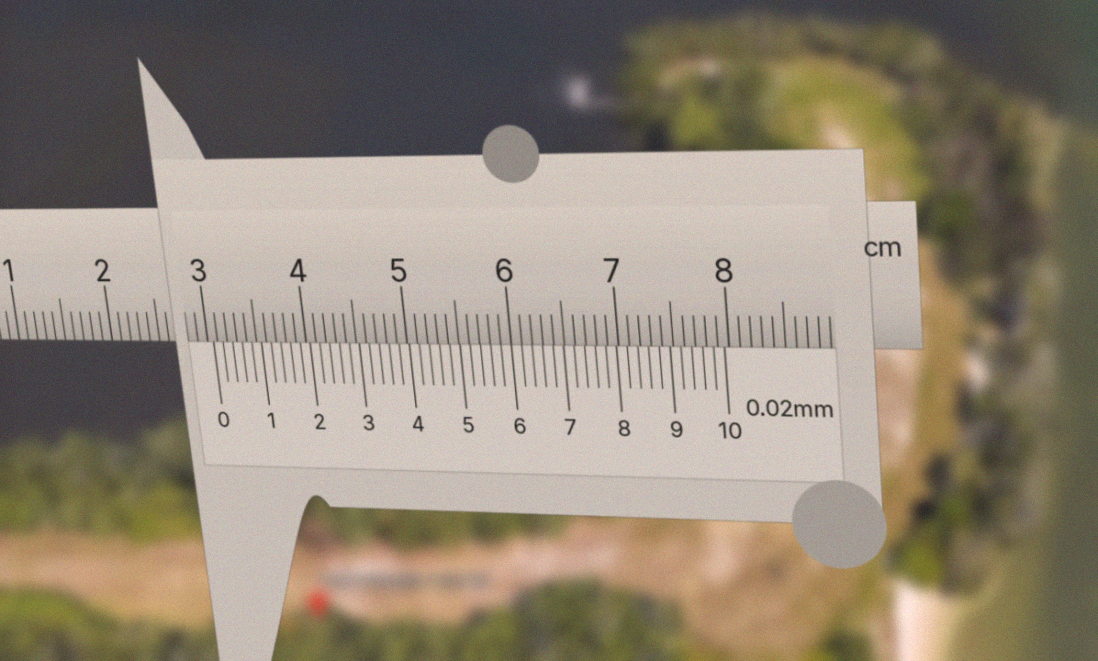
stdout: 30.6 mm
